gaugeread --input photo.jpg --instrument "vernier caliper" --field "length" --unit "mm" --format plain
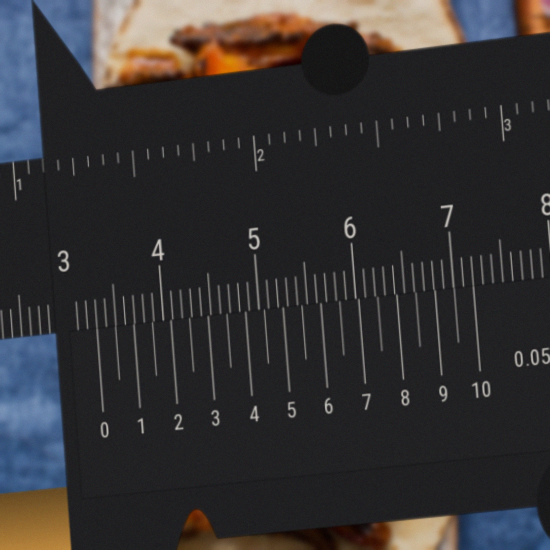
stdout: 33.0 mm
